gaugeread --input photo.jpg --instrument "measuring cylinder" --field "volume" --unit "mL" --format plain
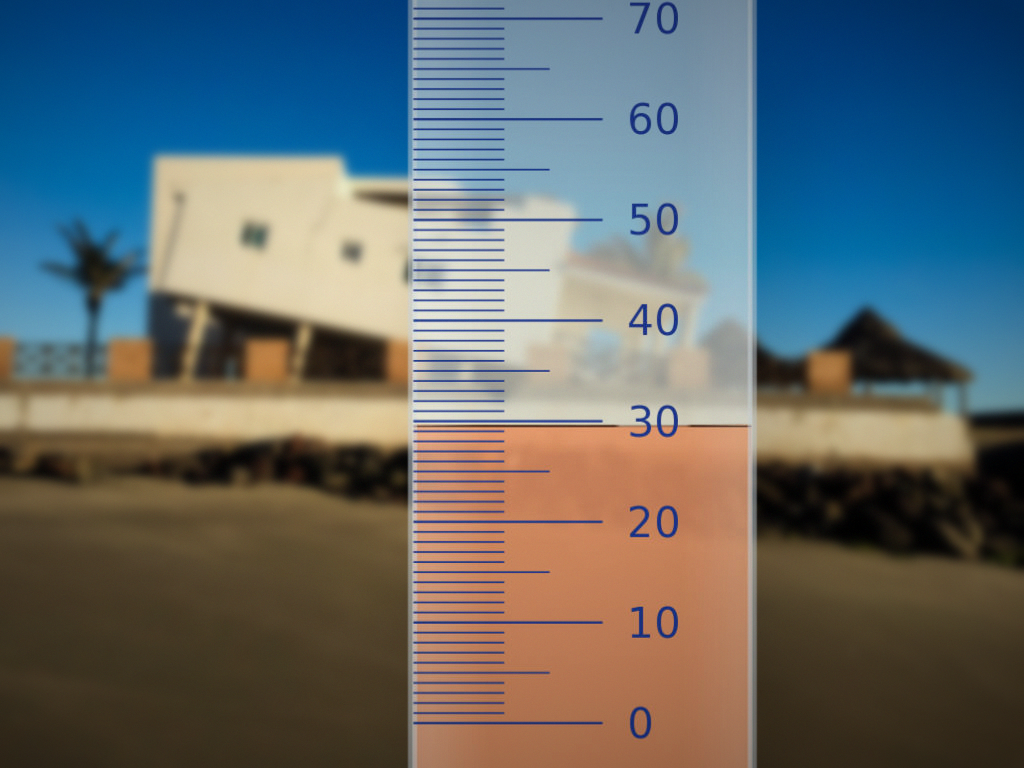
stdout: 29.5 mL
